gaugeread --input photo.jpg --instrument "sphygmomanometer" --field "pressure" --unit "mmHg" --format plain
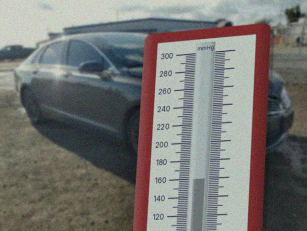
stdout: 160 mmHg
